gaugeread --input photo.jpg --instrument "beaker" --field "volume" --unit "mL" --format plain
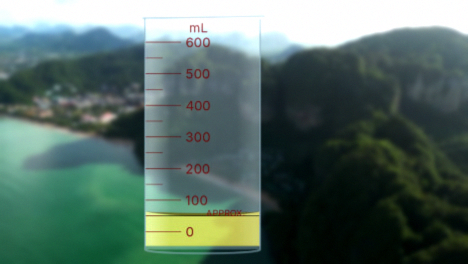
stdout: 50 mL
